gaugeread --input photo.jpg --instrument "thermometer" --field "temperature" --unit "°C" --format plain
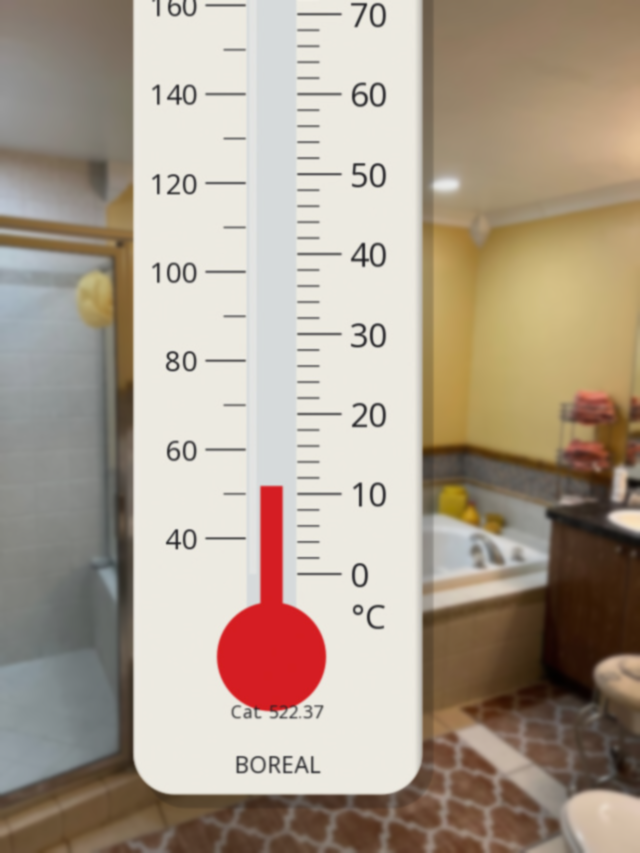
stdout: 11 °C
